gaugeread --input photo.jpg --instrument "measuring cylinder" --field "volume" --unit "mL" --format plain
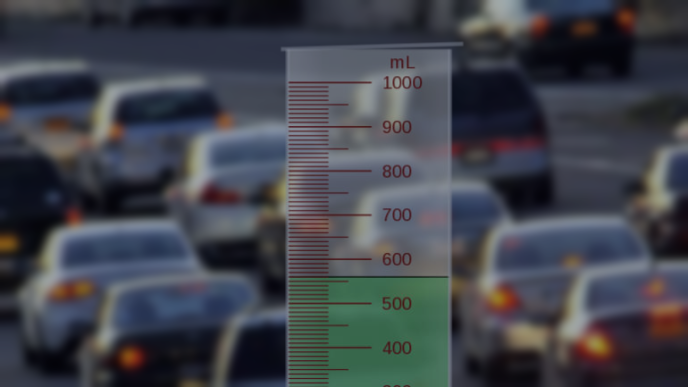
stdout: 560 mL
